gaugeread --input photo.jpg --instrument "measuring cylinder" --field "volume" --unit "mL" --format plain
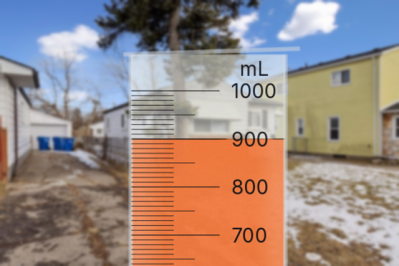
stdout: 900 mL
